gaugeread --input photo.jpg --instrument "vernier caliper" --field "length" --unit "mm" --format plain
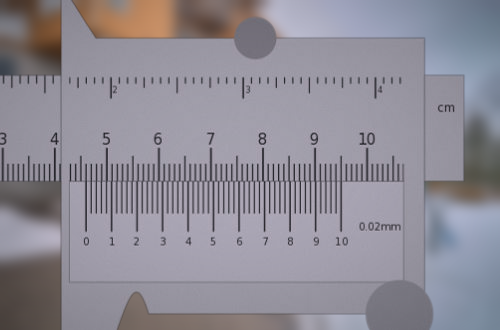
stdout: 46.0 mm
